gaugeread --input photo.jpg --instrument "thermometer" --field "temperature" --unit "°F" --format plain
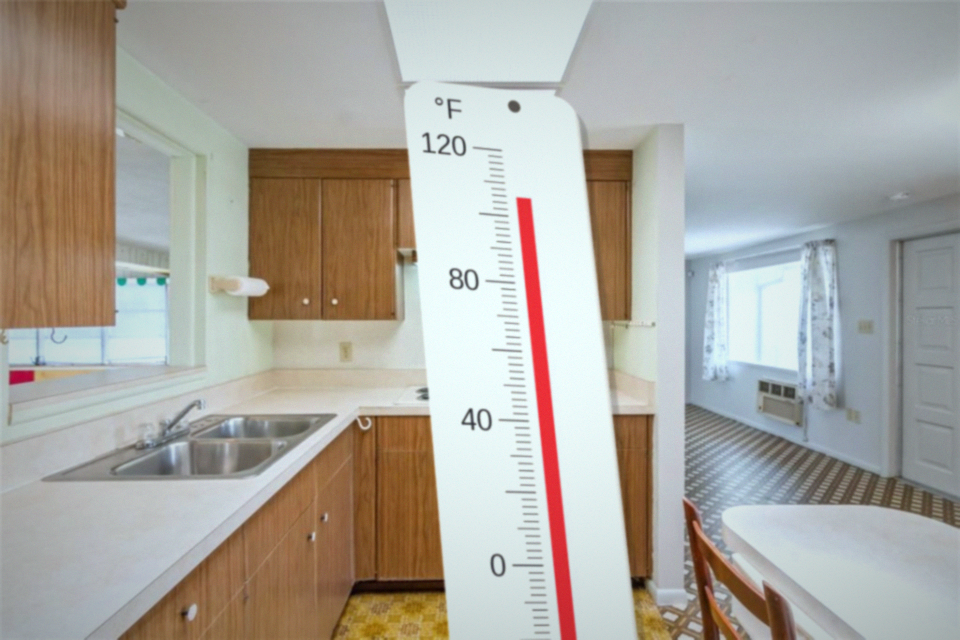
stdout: 106 °F
